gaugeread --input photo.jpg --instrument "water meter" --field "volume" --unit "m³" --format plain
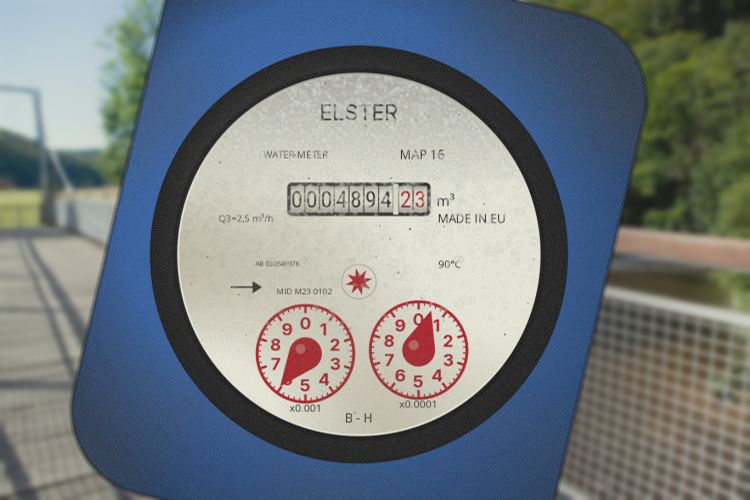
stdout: 4894.2360 m³
